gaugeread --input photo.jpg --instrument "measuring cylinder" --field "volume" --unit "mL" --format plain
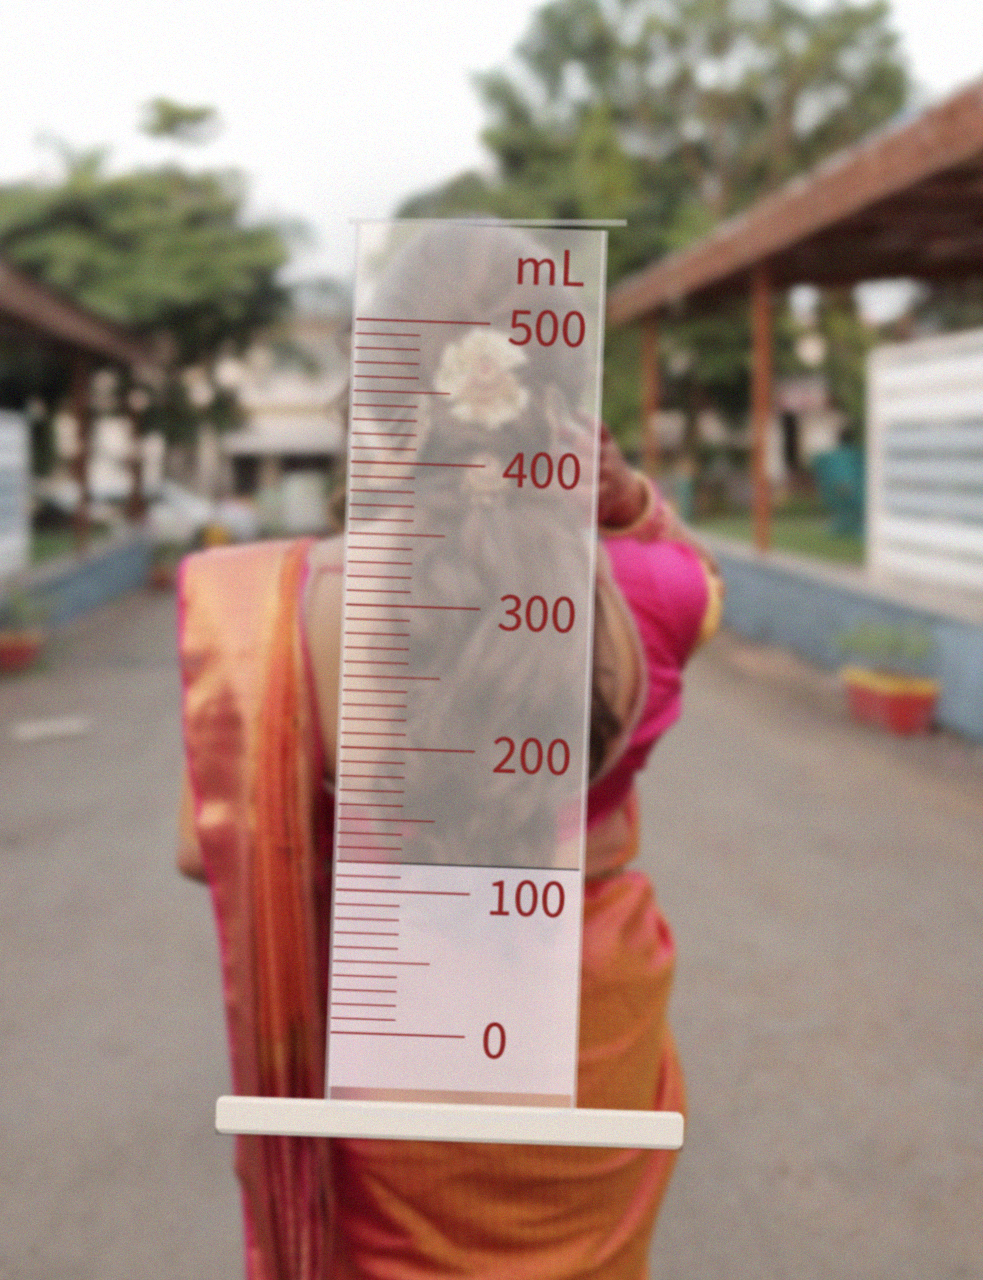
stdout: 120 mL
